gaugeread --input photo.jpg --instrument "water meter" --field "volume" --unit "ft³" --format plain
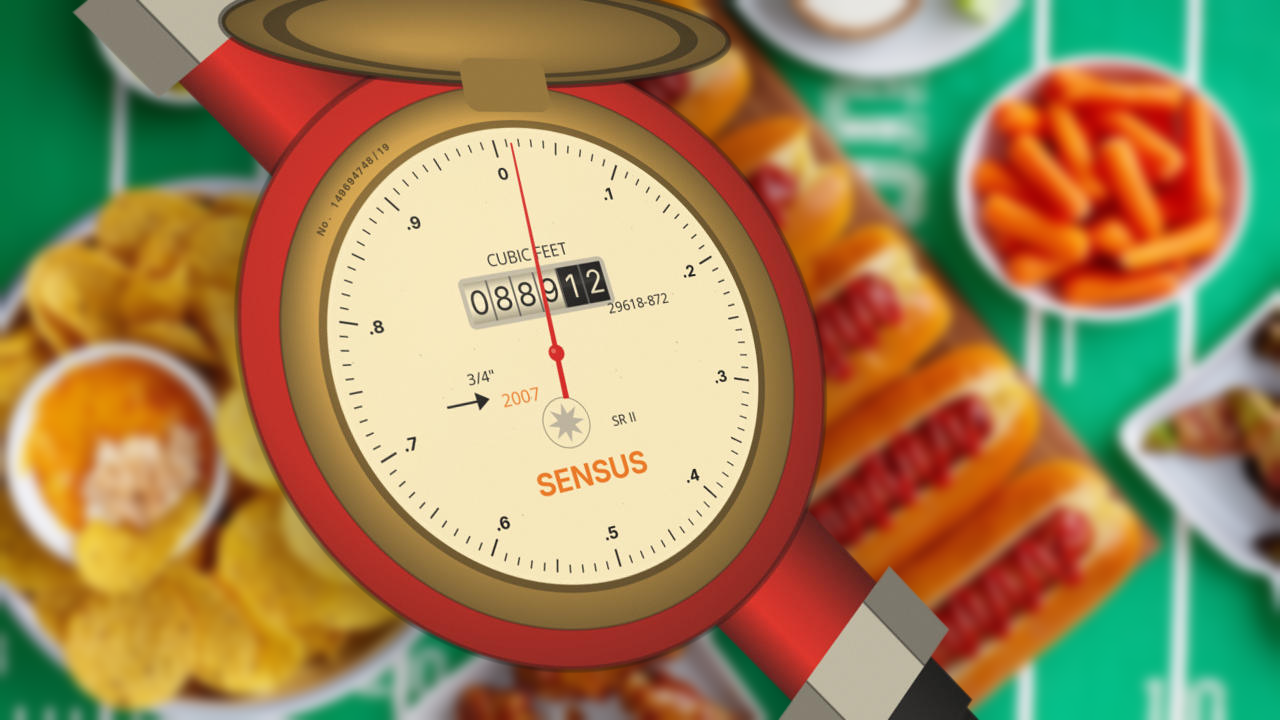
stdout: 88912.01 ft³
